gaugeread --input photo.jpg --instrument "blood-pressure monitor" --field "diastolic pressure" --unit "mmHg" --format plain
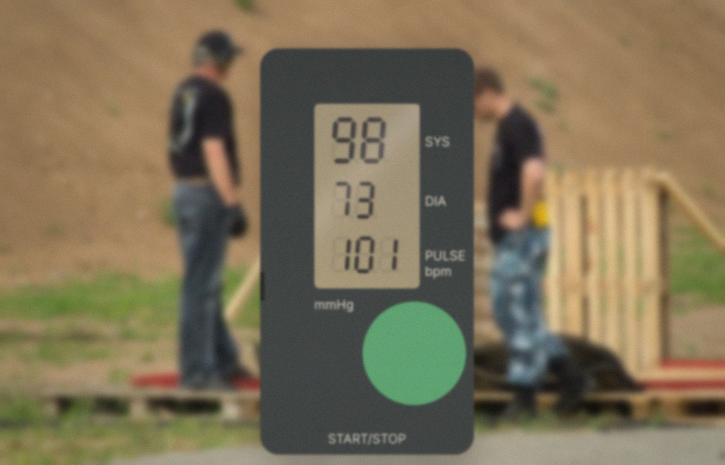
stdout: 73 mmHg
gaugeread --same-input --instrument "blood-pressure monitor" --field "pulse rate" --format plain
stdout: 101 bpm
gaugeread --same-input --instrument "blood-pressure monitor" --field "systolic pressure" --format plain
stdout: 98 mmHg
